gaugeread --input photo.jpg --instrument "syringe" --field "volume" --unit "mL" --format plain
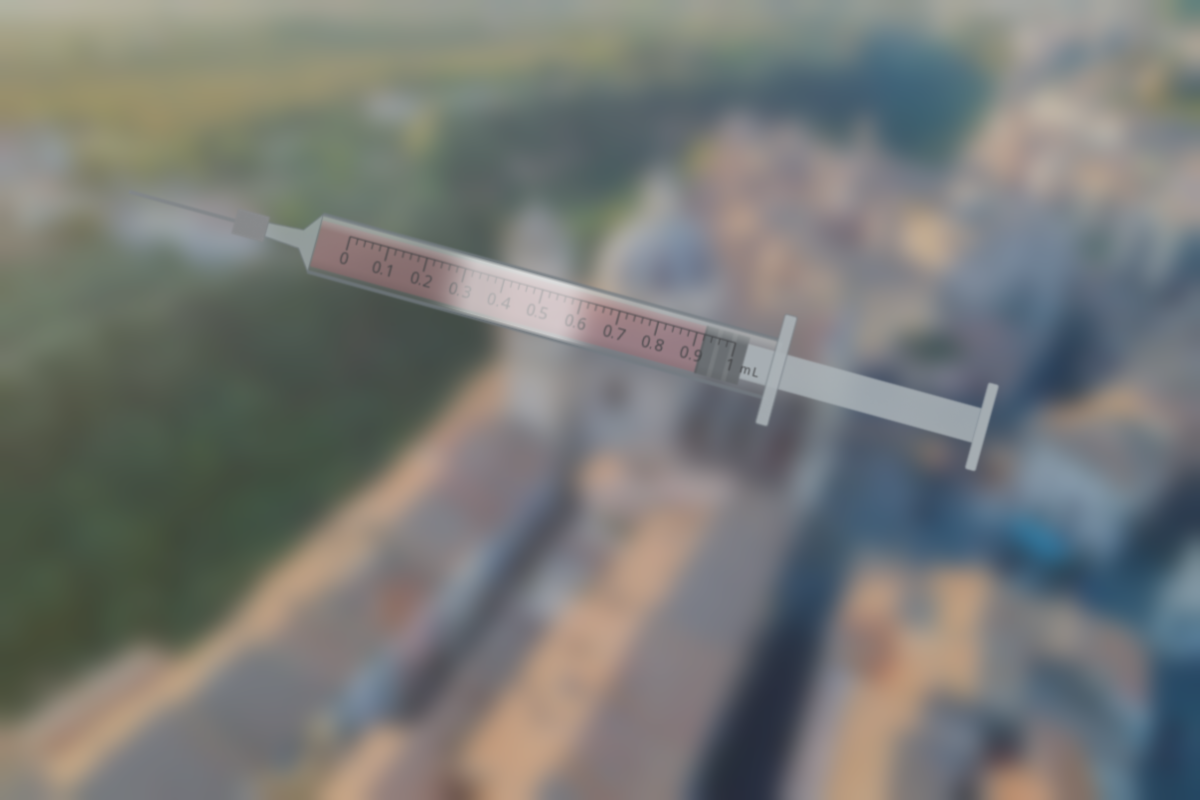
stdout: 0.92 mL
